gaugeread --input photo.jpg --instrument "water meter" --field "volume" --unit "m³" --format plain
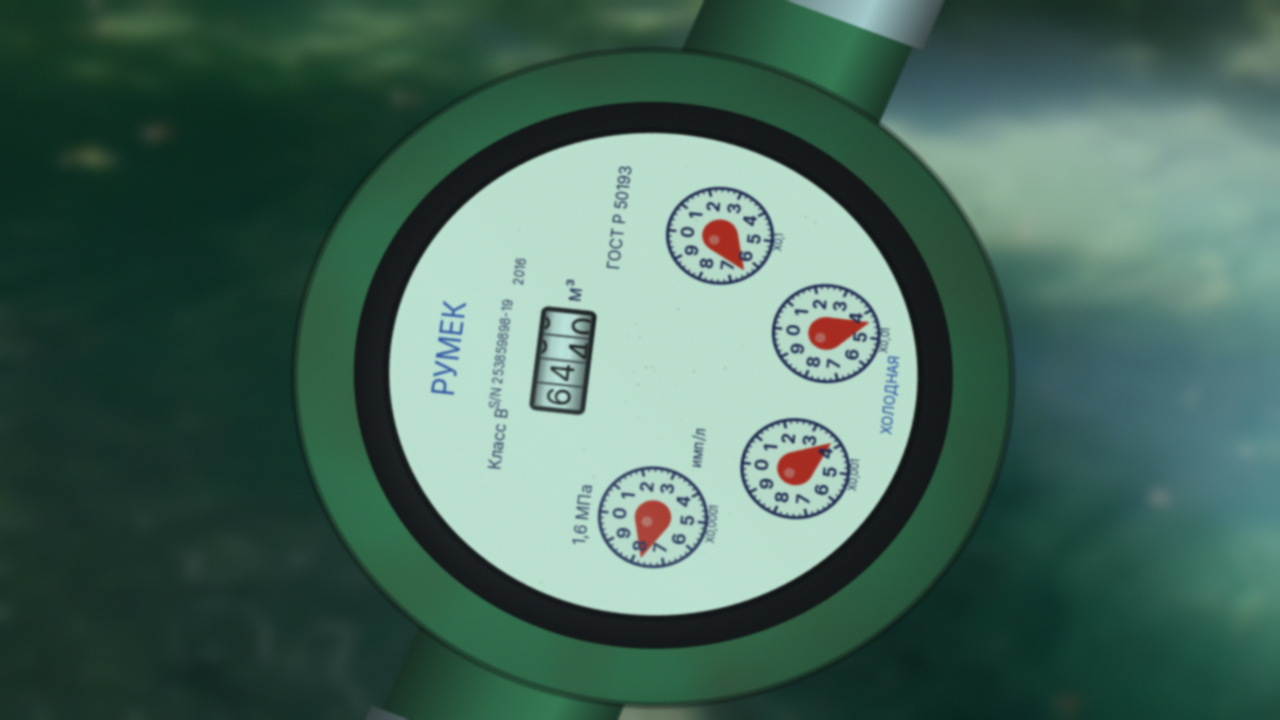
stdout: 6439.6437 m³
